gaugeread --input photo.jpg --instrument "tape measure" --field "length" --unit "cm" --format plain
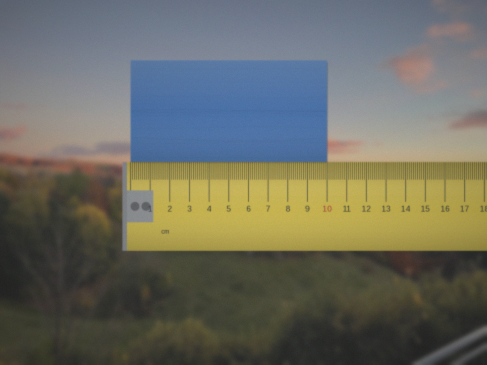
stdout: 10 cm
